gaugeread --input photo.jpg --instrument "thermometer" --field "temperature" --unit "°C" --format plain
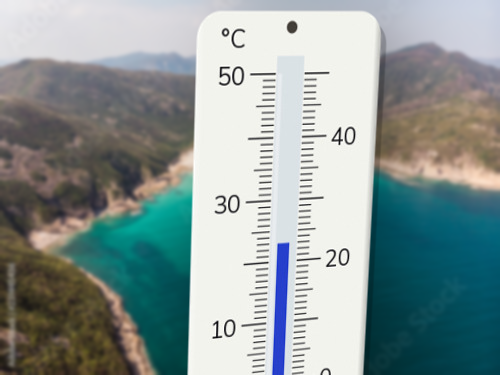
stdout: 23 °C
